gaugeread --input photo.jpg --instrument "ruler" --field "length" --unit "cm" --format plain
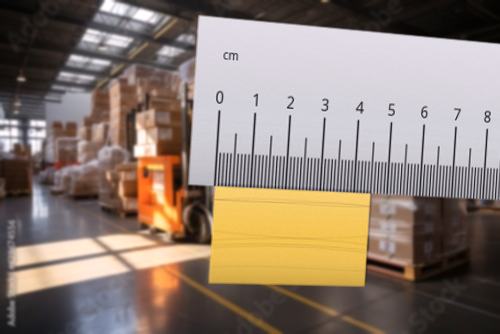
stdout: 4.5 cm
